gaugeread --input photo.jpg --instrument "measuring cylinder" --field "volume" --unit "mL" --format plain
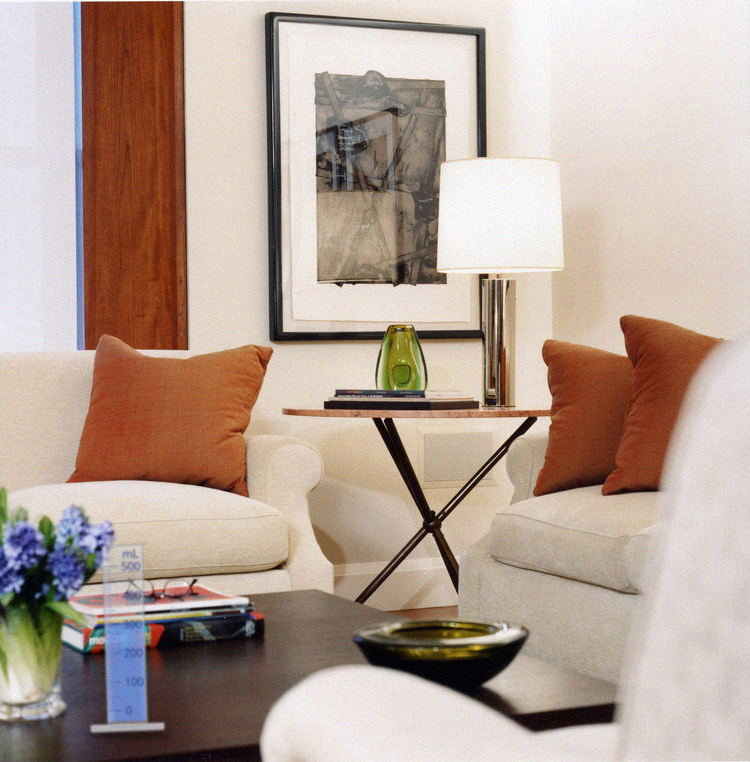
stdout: 300 mL
